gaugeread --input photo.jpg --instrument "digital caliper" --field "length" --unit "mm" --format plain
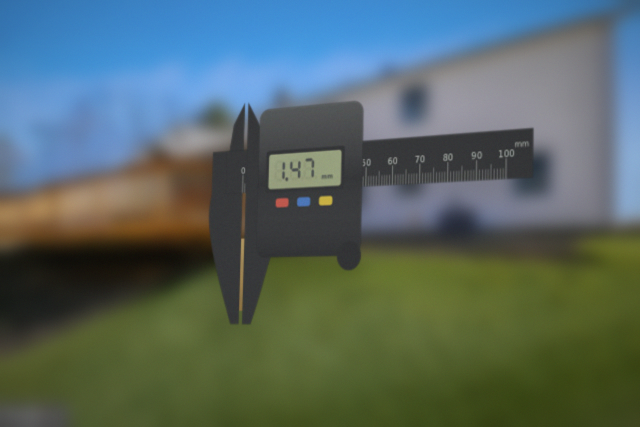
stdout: 1.47 mm
